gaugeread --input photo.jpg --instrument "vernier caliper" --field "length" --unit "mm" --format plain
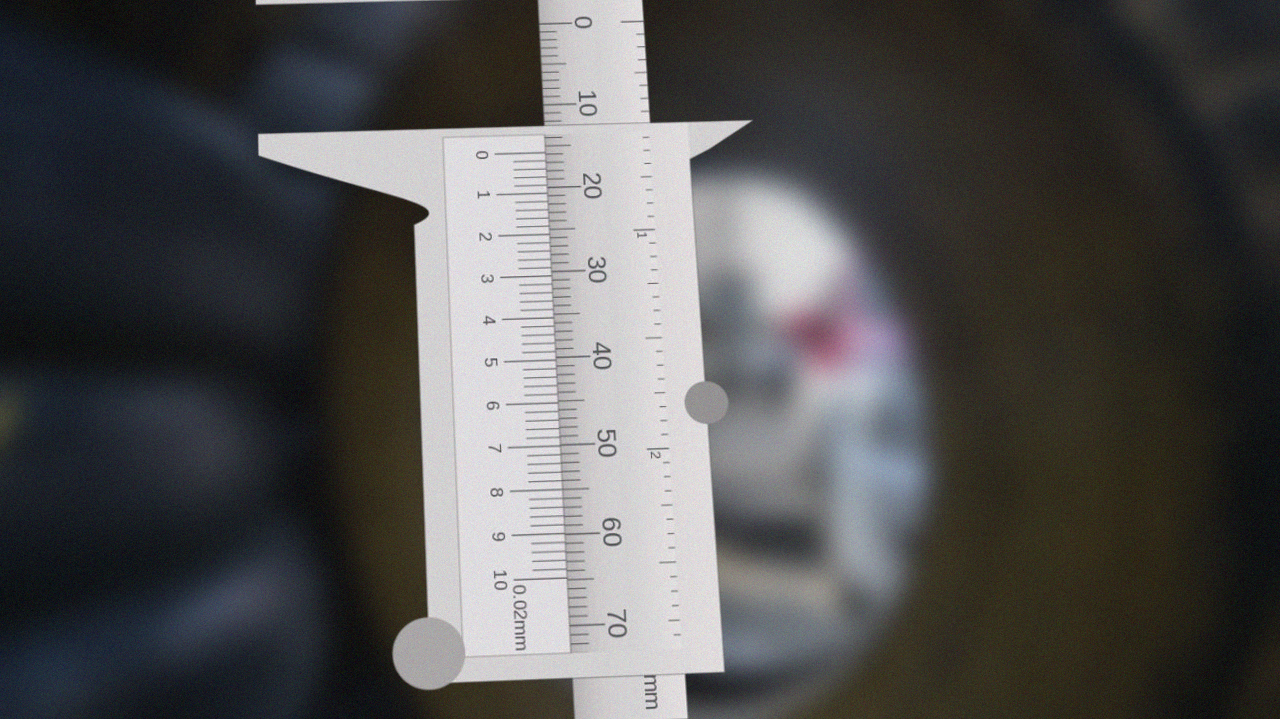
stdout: 15.8 mm
